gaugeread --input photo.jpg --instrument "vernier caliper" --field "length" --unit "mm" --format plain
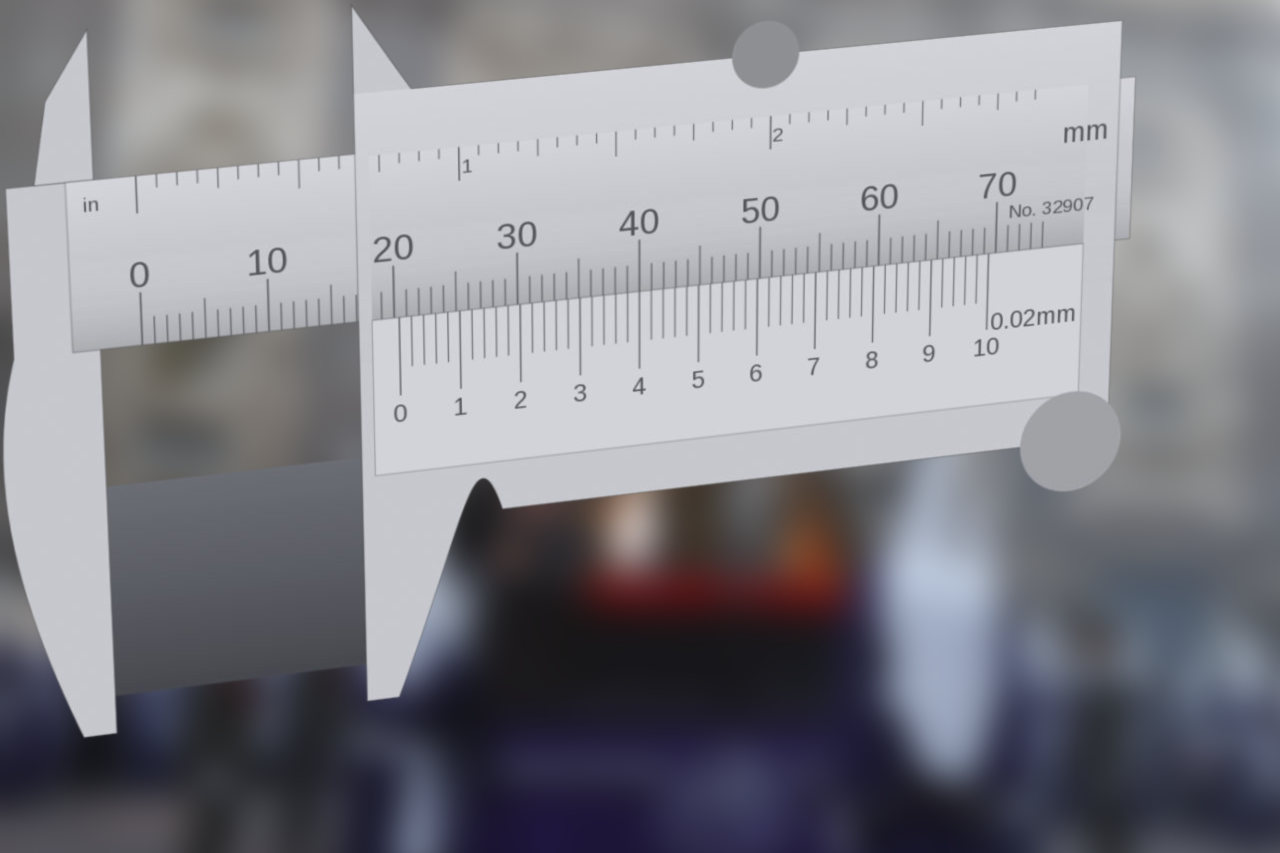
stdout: 20.4 mm
